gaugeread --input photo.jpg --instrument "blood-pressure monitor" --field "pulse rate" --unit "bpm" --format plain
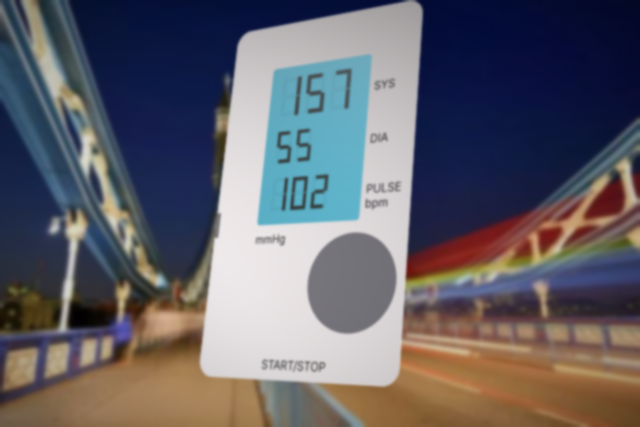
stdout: 102 bpm
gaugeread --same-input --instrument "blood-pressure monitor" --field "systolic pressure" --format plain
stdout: 157 mmHg
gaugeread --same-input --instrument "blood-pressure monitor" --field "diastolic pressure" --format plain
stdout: 55 mmHg
